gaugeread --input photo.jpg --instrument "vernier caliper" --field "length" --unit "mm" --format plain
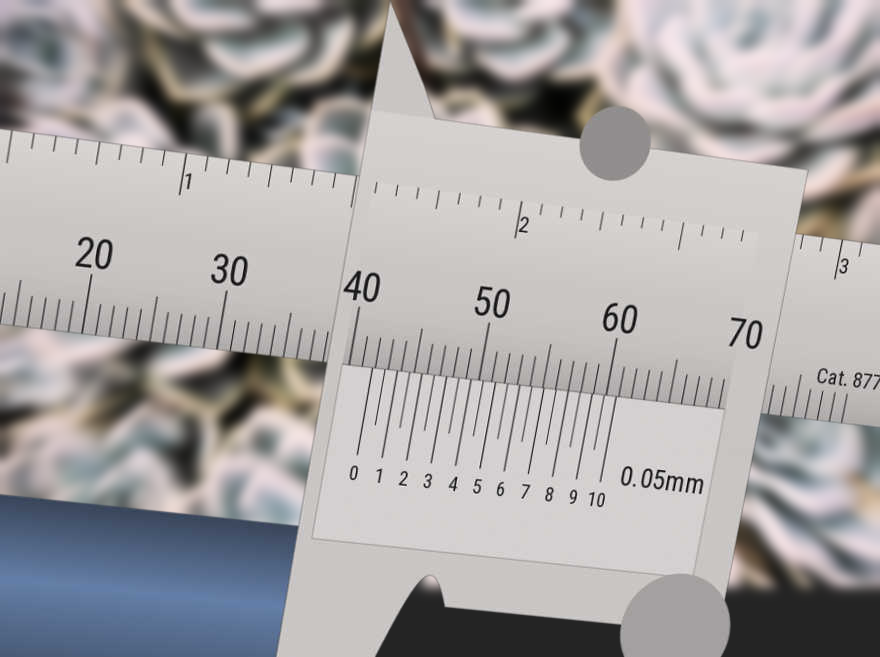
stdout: 41.8 mm
